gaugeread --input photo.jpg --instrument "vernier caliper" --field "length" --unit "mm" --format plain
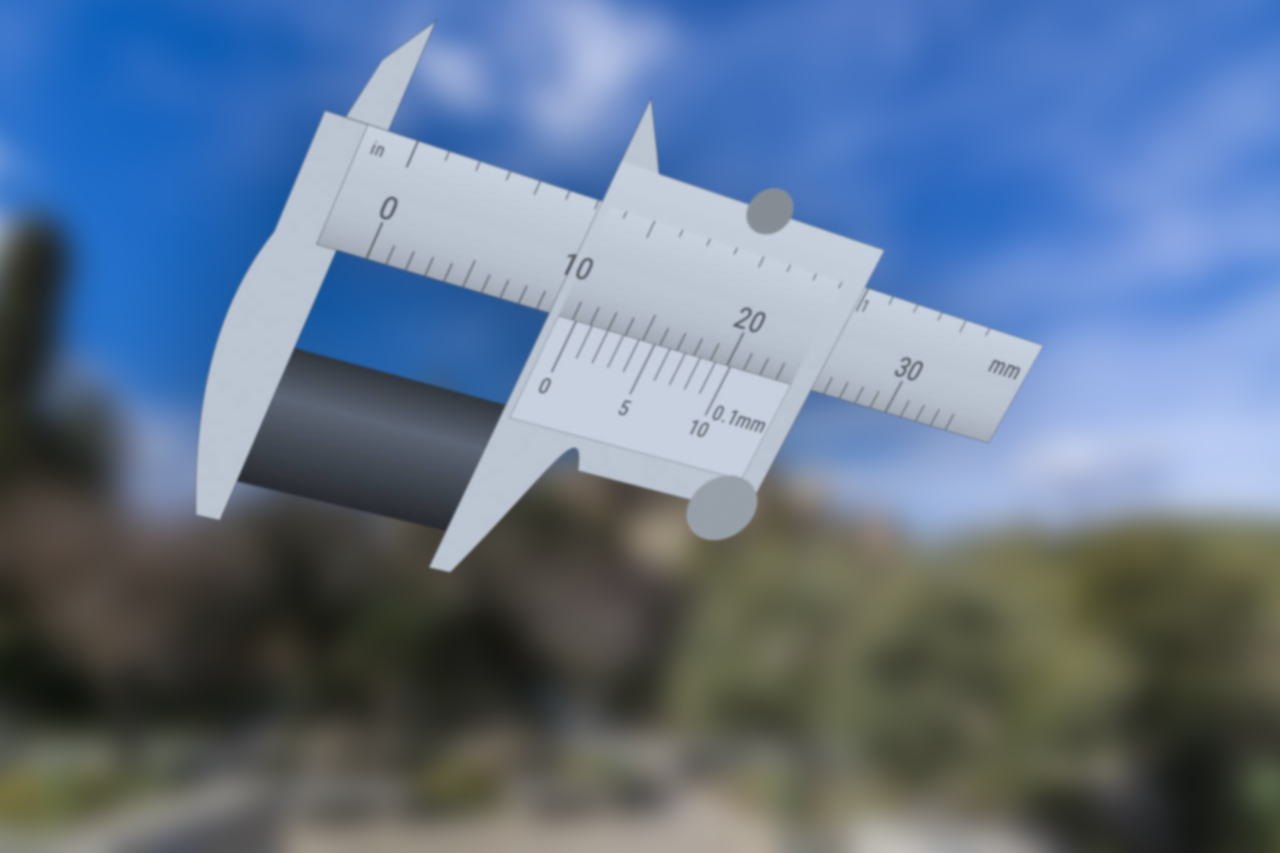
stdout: 11.2 mm
